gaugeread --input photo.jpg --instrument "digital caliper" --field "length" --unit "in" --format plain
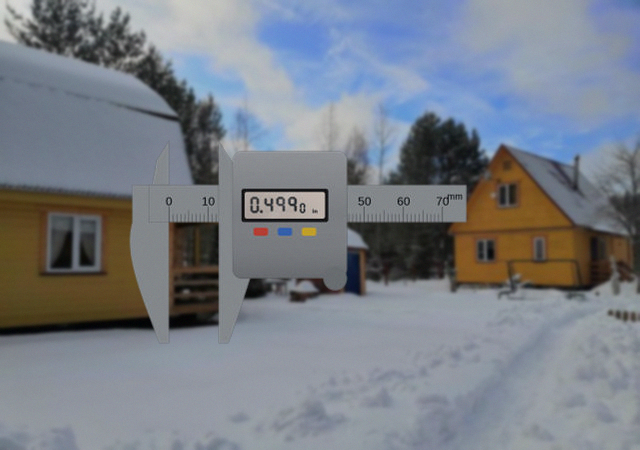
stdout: 0.4990 in
